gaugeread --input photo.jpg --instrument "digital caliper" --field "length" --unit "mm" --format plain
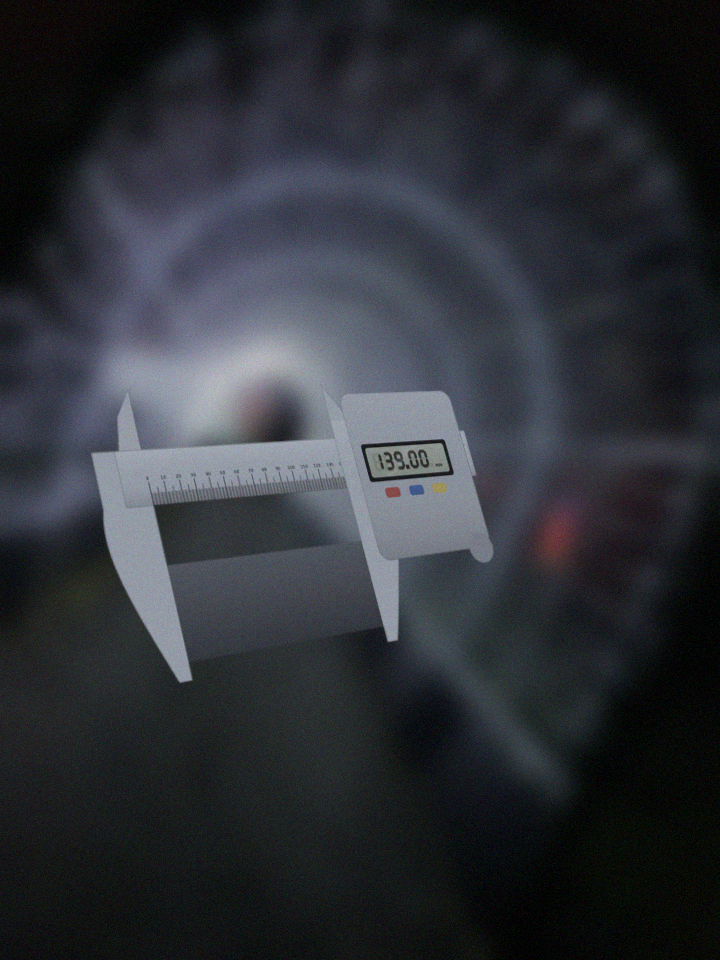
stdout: 139.00 mm
